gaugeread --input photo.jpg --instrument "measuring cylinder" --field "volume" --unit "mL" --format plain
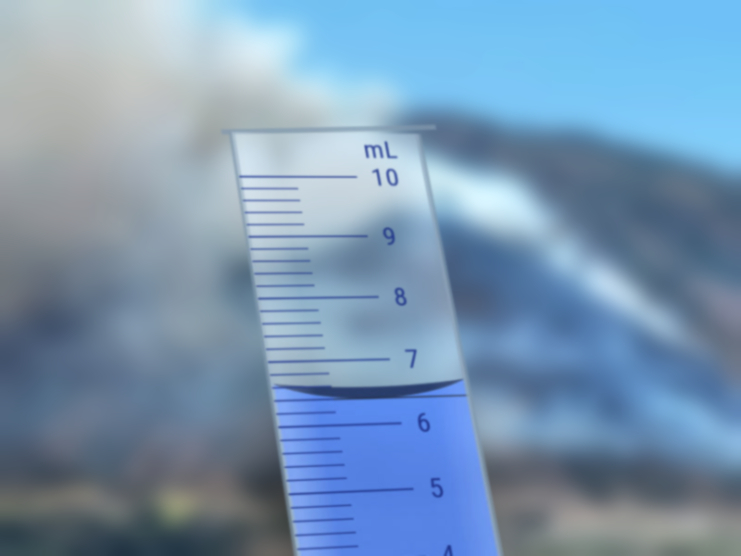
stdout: 6.4 mL
